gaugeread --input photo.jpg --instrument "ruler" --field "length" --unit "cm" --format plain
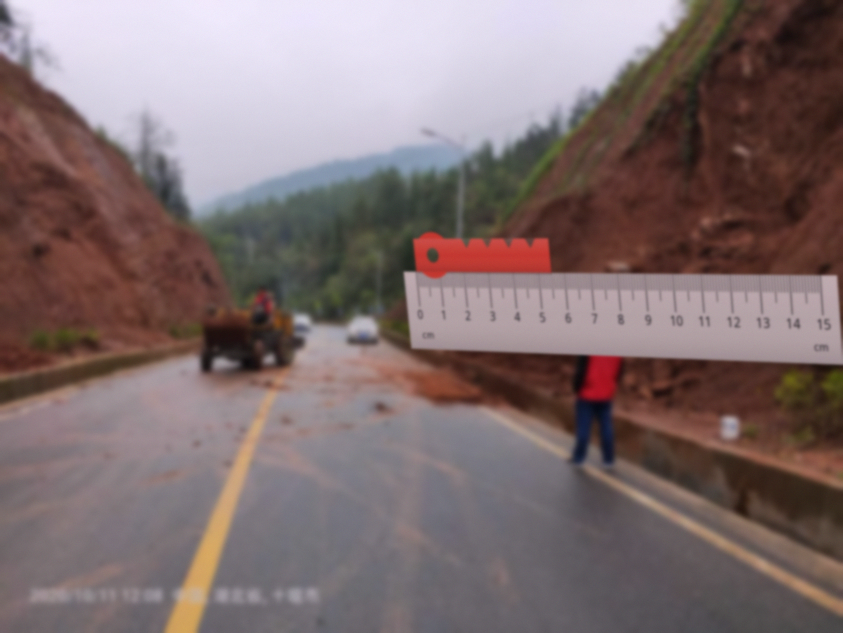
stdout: 5.5 cm
